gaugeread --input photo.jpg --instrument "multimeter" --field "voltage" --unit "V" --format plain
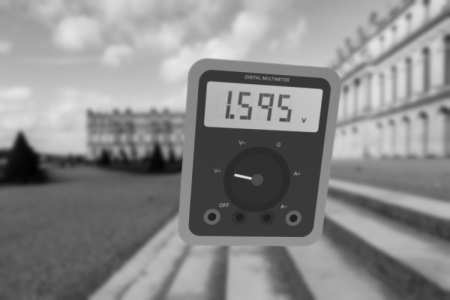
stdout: 1.595 V
